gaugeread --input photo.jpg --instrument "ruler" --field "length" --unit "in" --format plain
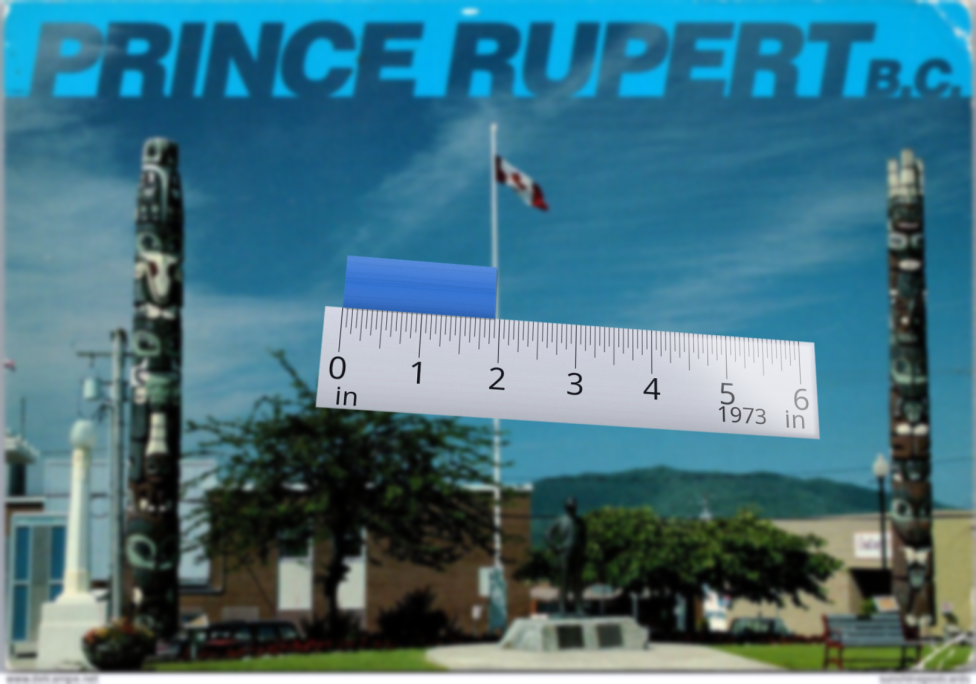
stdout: 1.9375 in
